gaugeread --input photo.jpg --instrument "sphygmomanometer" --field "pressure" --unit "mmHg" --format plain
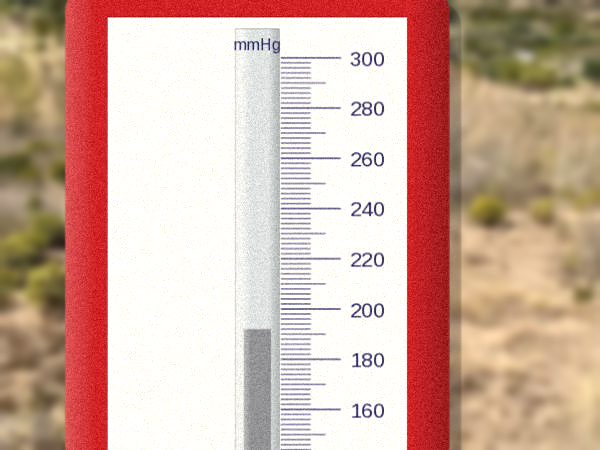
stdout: 192 mmHg
